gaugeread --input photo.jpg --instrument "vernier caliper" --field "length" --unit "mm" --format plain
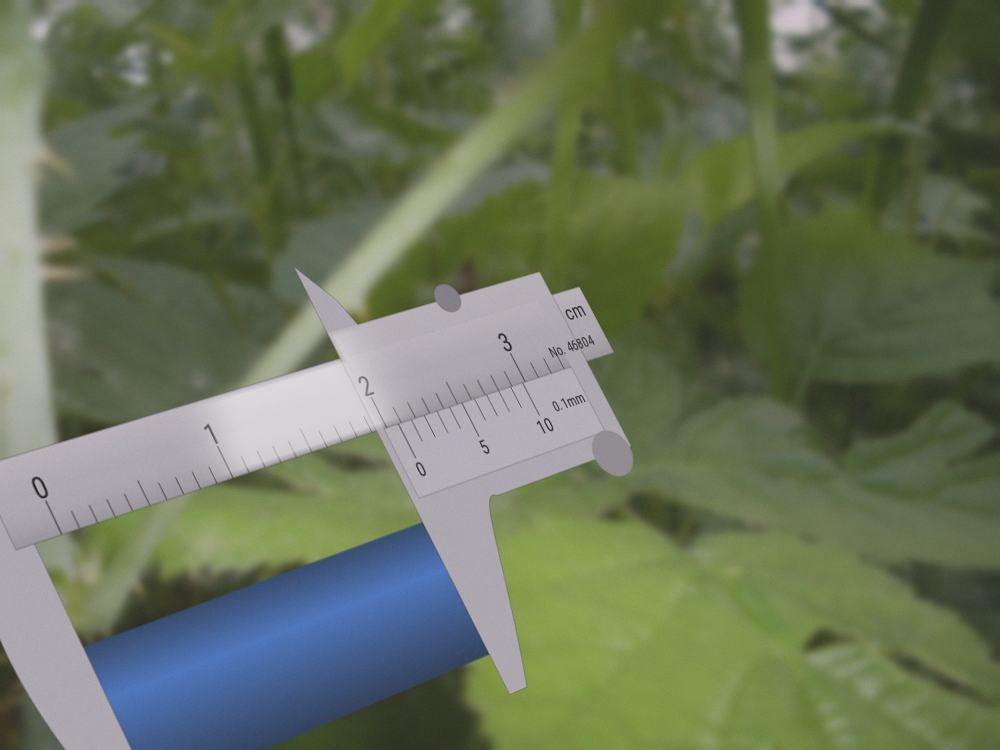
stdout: 20.8 mm
